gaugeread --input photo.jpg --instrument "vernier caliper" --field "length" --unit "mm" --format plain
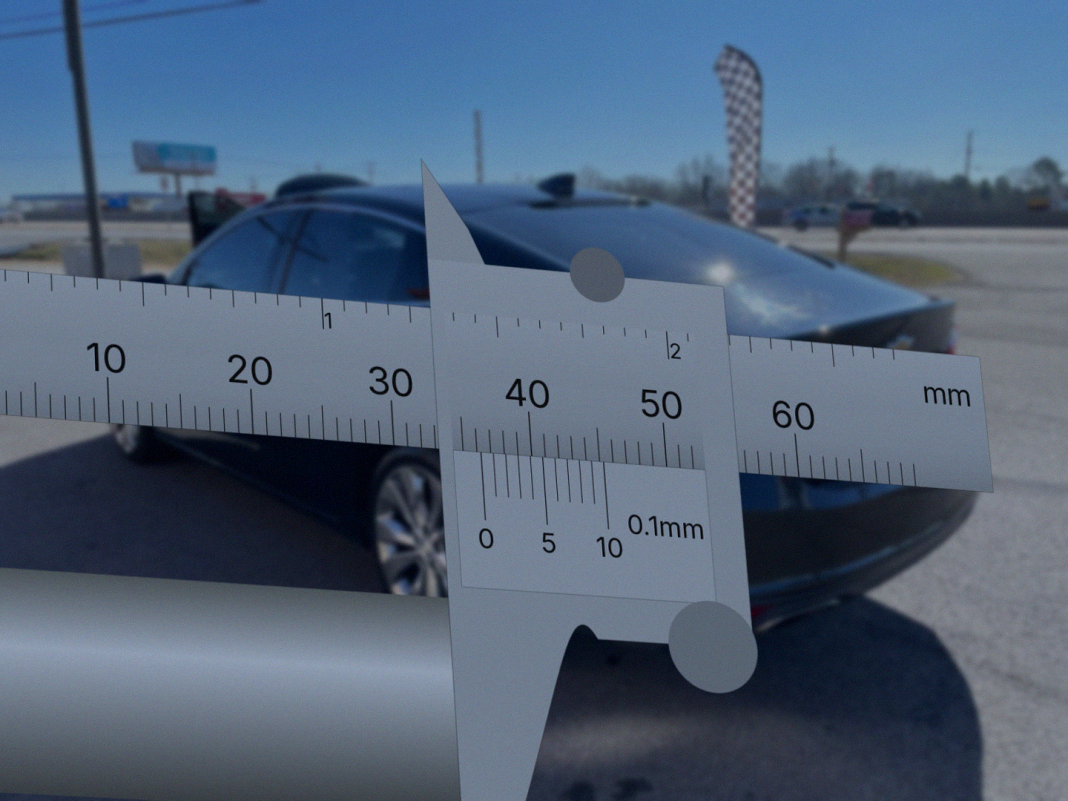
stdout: 36.3 mm
